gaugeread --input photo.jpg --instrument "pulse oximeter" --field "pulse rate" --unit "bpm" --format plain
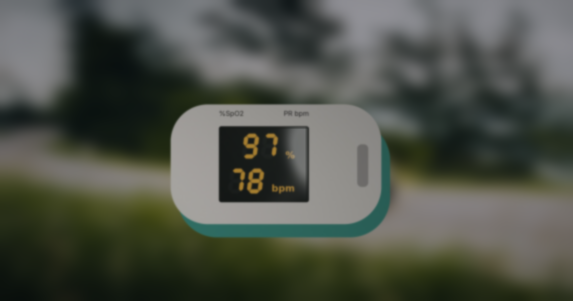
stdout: 78 bpm
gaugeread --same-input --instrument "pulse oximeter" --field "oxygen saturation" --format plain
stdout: 97 %
